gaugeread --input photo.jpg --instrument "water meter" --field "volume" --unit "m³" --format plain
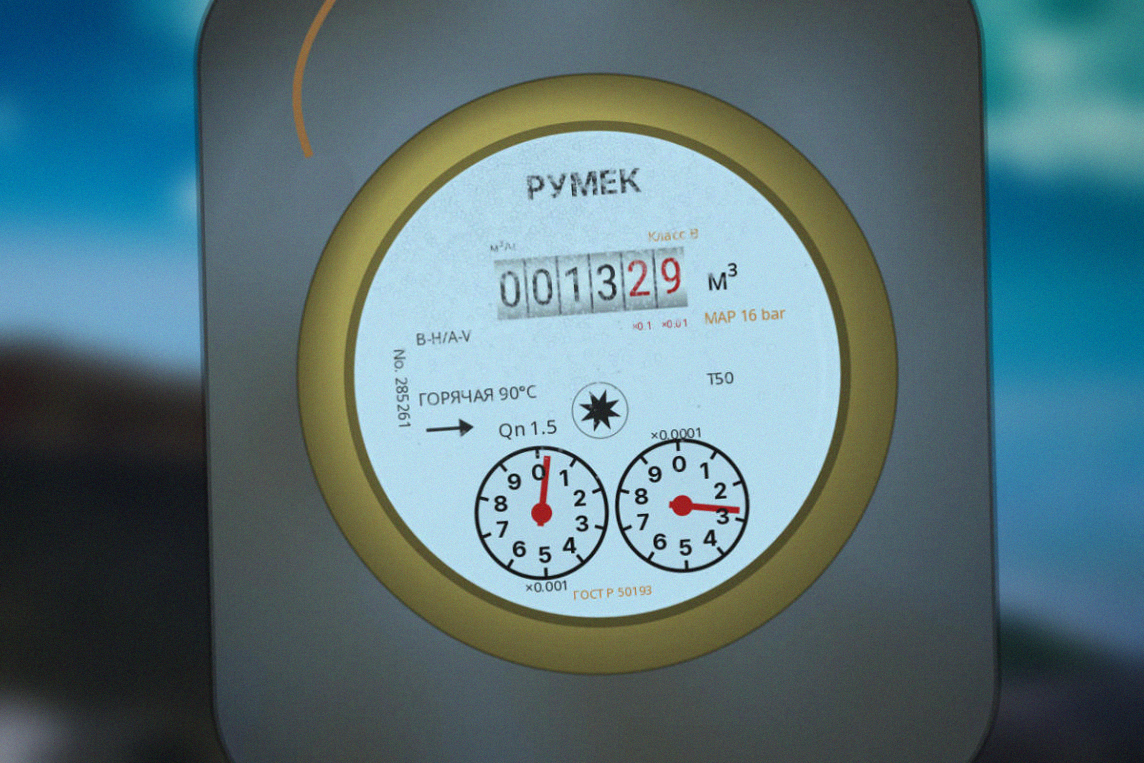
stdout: 13.2902 m³
